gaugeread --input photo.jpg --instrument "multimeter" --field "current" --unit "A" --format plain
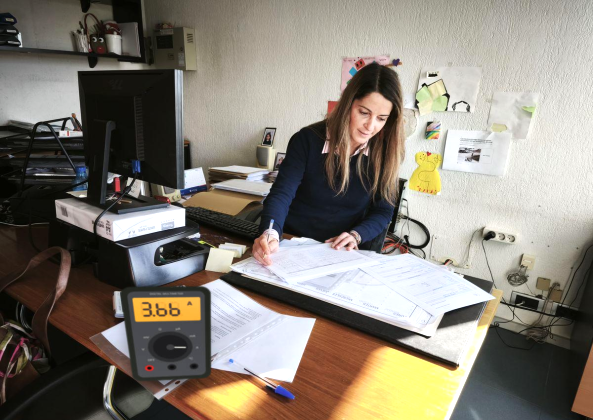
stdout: 3.66 A
